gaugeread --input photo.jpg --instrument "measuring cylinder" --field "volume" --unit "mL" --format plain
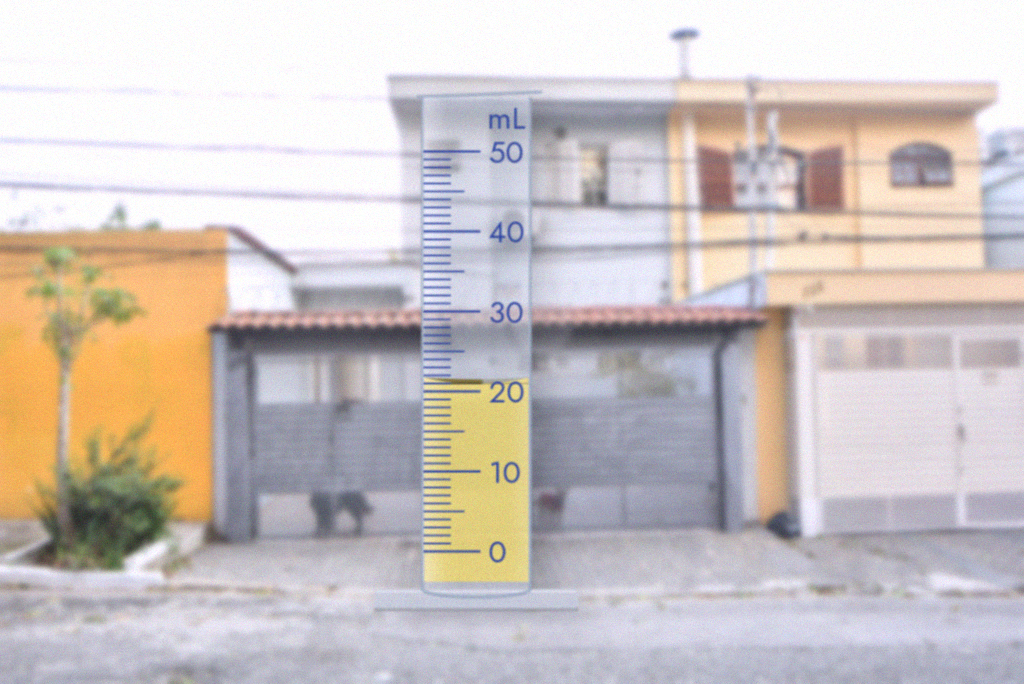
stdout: 21 mL
